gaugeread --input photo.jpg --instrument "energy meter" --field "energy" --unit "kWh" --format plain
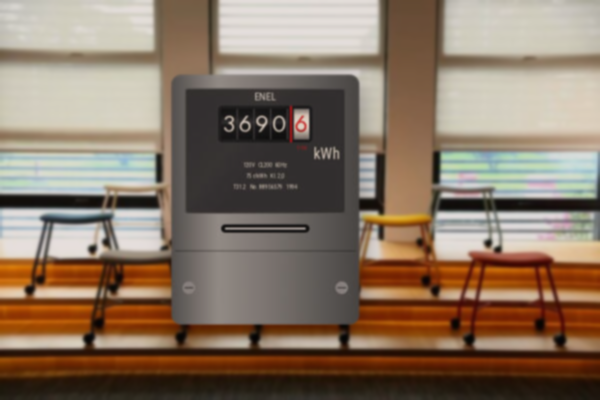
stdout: 3690.6 kWh
